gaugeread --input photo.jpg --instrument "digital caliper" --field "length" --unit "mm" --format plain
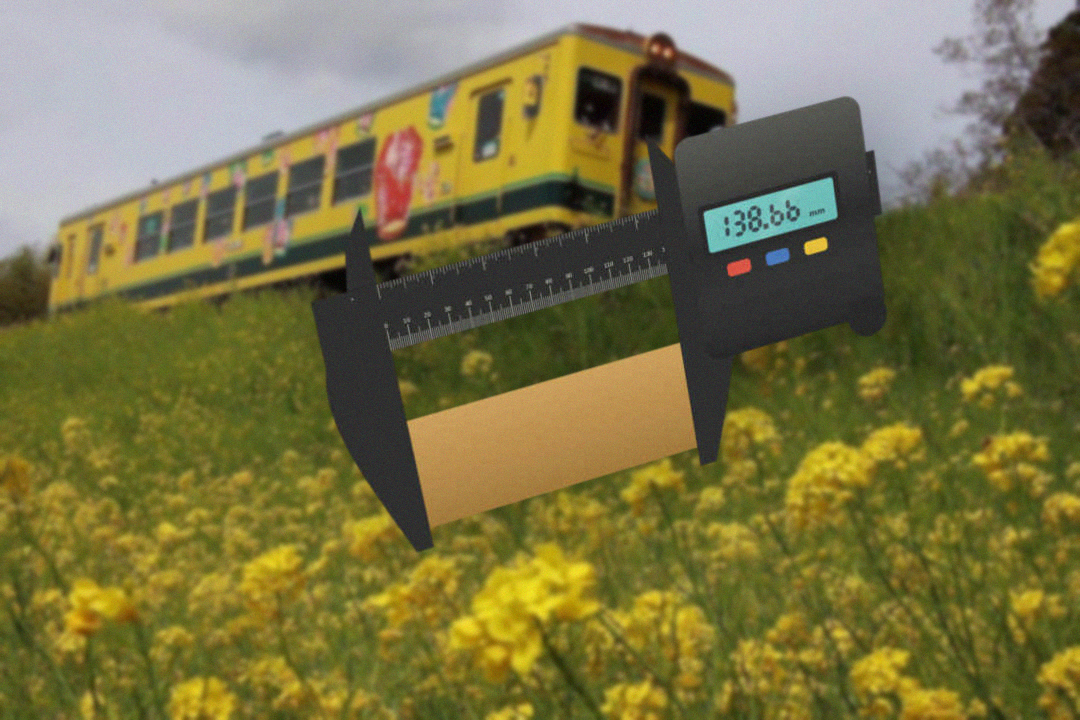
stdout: 138.66 mm
